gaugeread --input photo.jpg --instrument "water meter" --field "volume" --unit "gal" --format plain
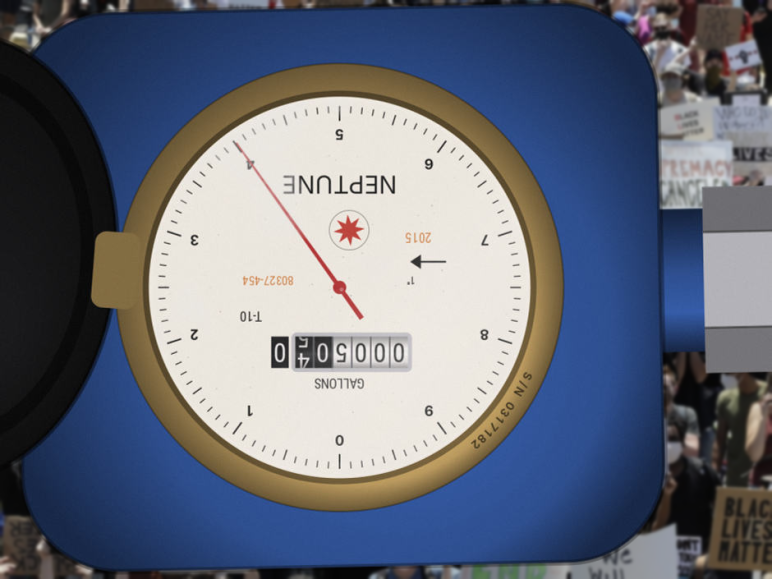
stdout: 5044.0 gal
